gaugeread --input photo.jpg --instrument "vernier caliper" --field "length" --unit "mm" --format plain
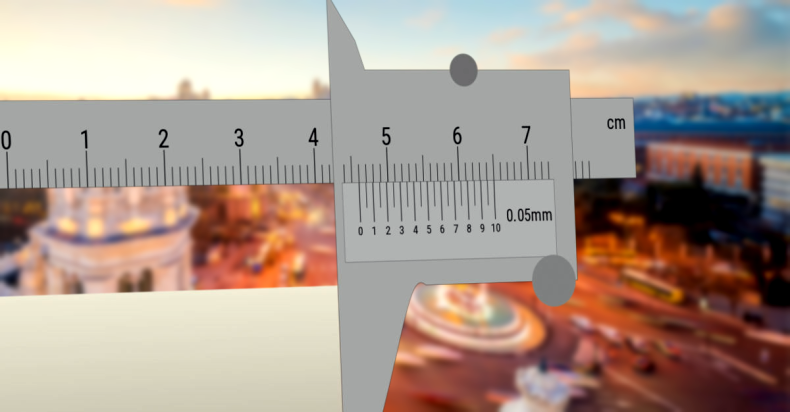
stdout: 46.0 mm
